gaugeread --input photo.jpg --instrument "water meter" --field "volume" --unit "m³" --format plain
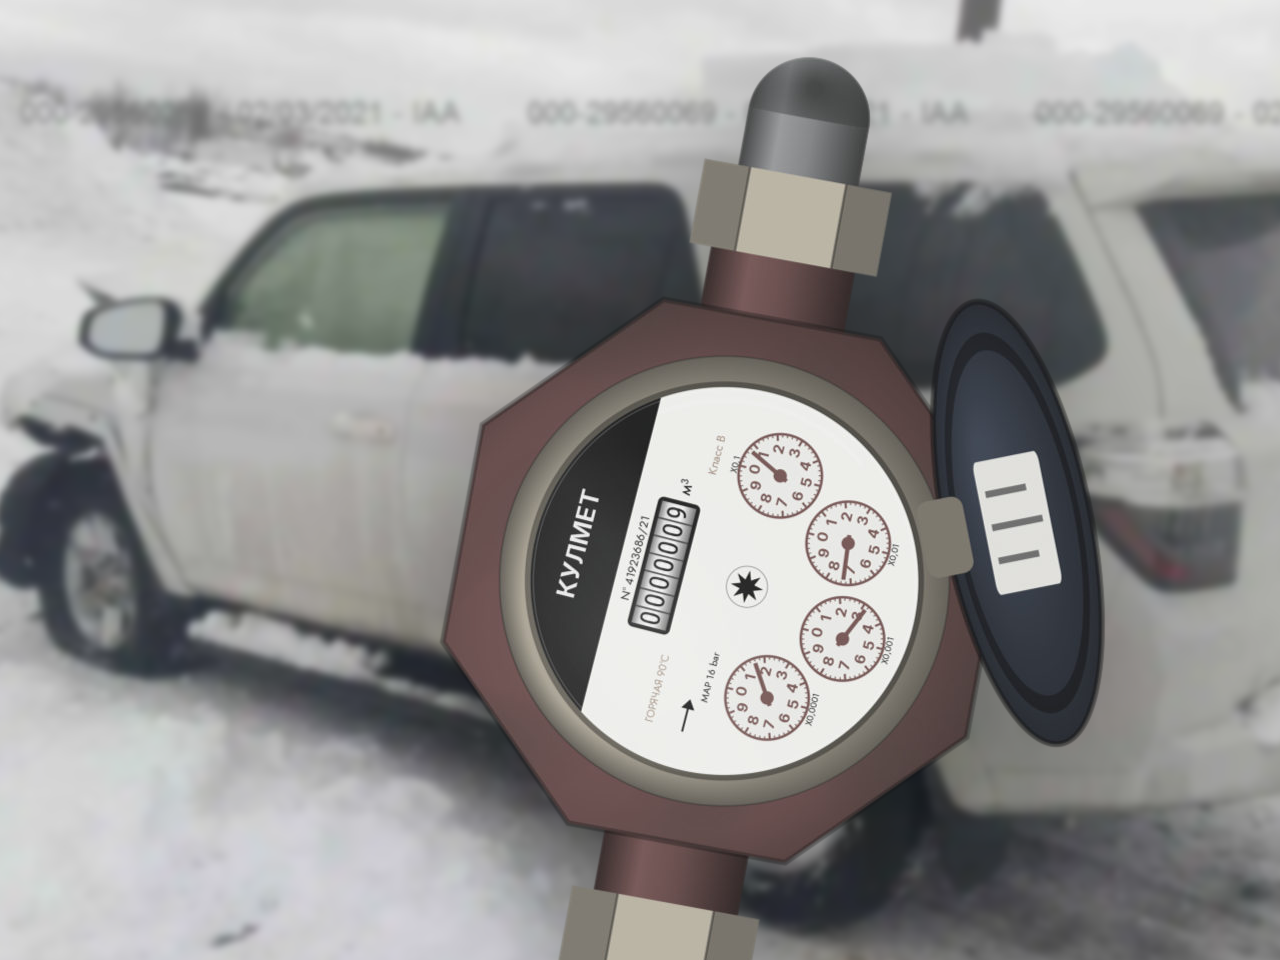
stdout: 9.0731 m³
